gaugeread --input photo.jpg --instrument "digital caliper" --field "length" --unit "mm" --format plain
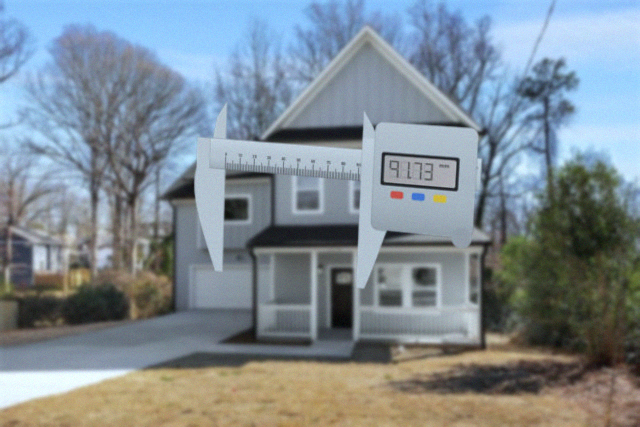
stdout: 91.73 mm
